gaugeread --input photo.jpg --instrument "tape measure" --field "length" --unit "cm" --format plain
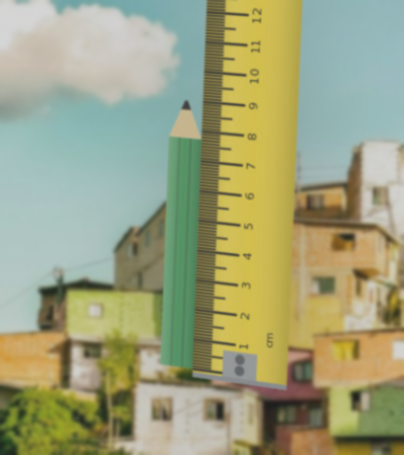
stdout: 9 cm
